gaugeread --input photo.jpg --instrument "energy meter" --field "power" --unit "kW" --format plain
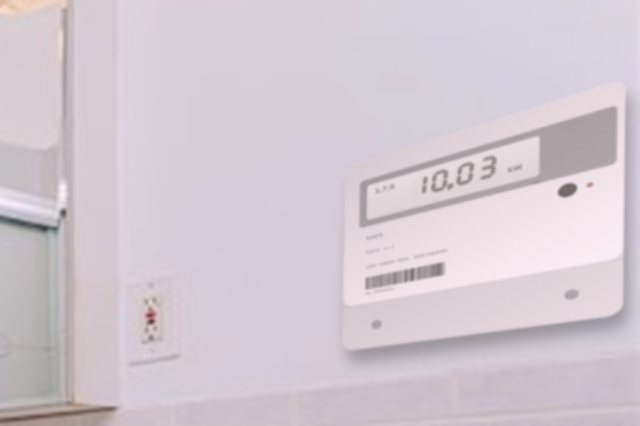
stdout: 10.03 kW
